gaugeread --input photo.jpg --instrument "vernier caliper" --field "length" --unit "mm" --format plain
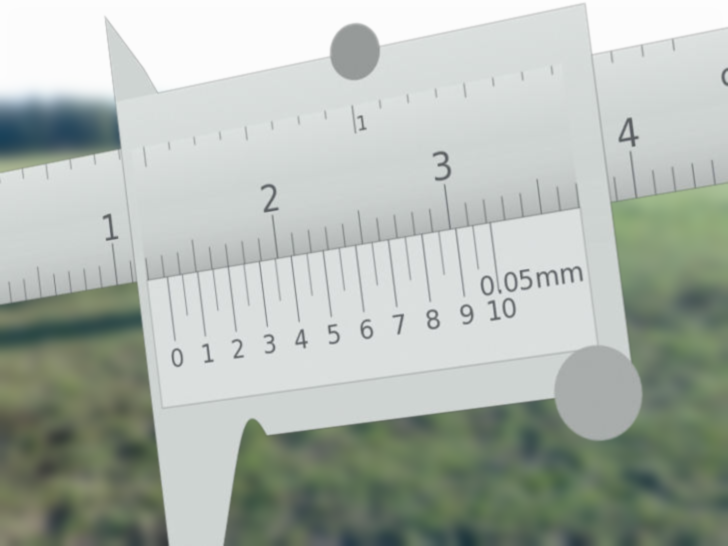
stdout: 13.2 mm
